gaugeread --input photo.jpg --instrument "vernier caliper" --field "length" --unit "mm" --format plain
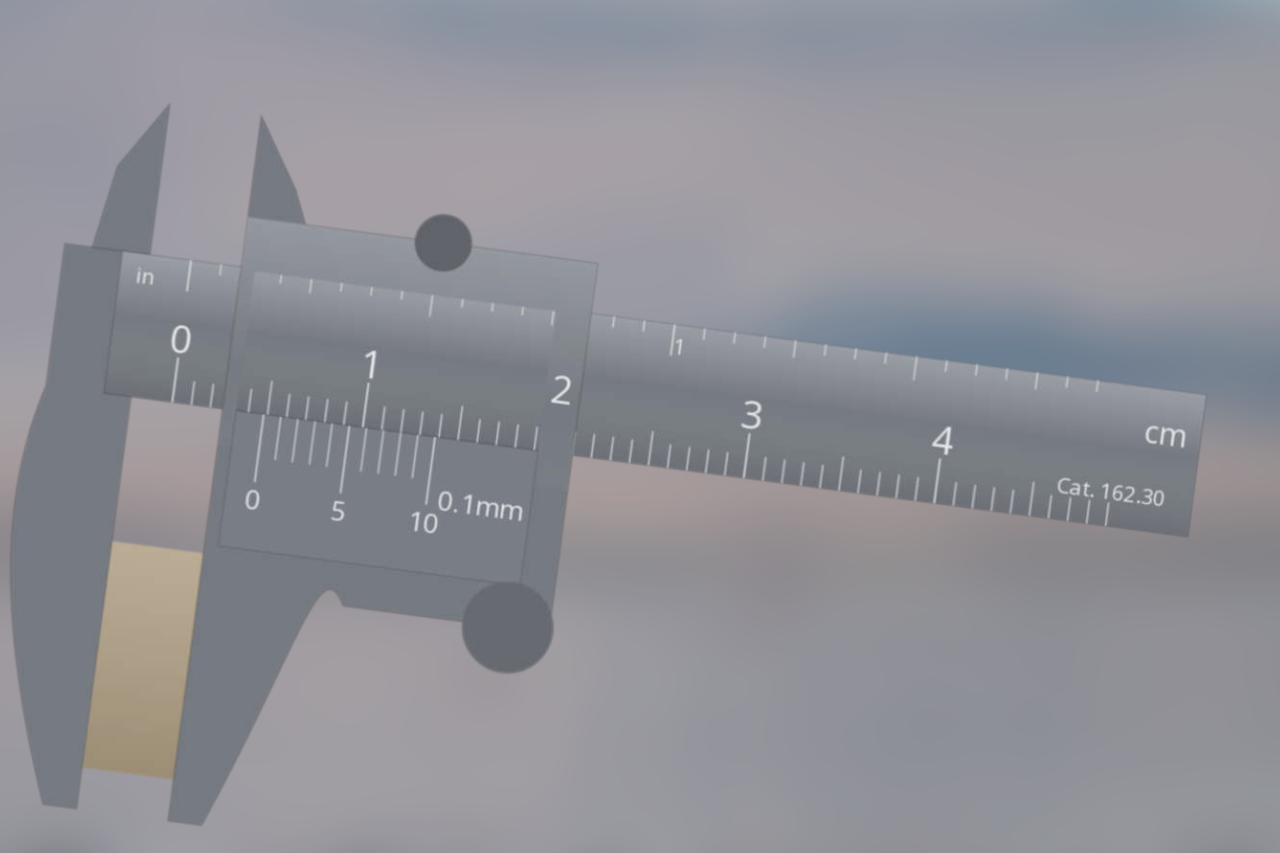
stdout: 4.8 mm
